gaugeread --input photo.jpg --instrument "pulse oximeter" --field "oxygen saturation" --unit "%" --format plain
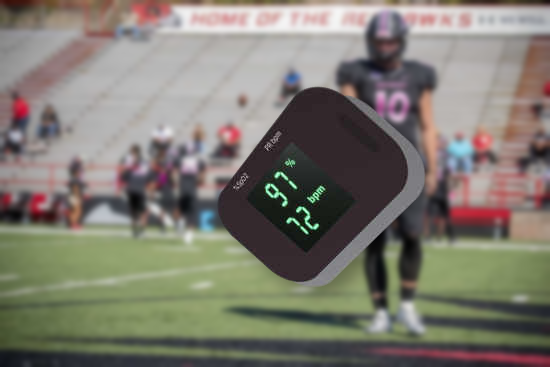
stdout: 97 %
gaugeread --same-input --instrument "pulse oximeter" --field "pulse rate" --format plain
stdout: 72 bpm
